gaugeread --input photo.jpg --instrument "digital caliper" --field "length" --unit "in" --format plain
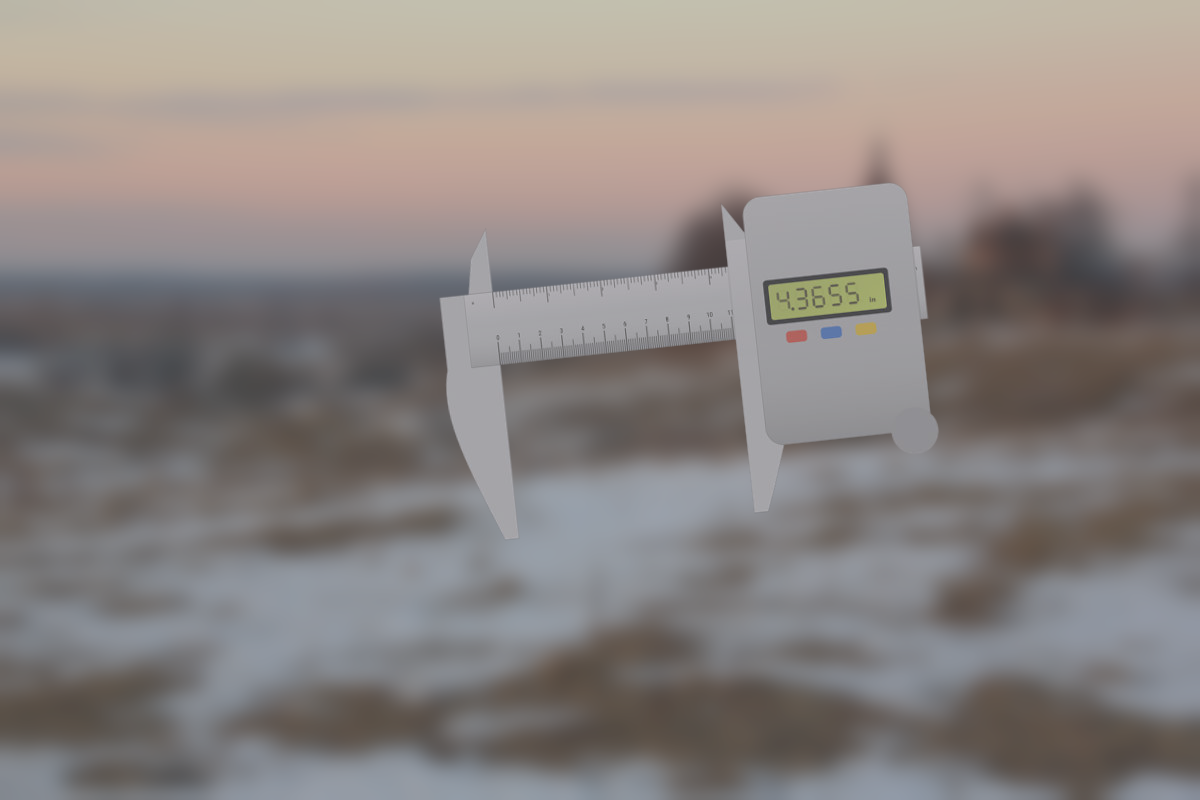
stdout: 4.3655 in
